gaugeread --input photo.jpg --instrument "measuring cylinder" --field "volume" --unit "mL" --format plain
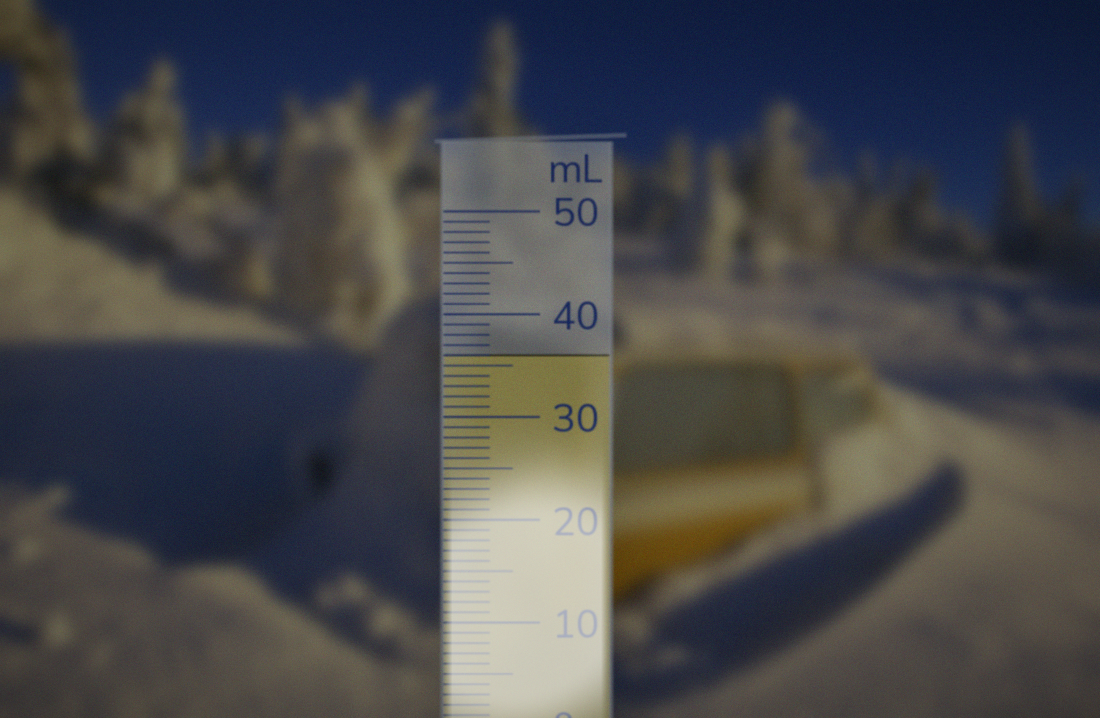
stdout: 36 mL
